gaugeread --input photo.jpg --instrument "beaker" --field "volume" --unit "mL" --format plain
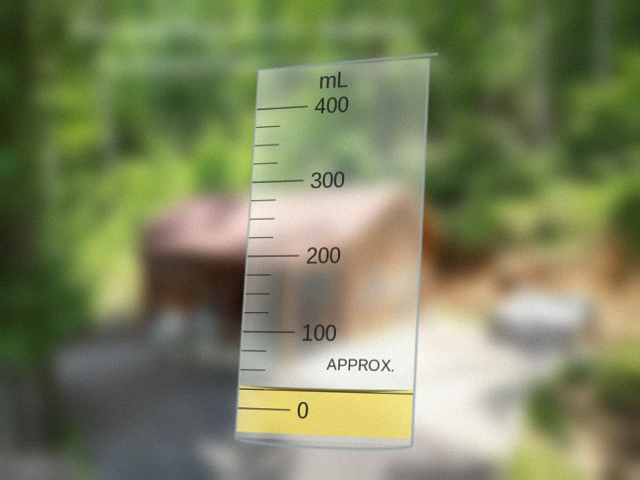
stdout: 25 mL
